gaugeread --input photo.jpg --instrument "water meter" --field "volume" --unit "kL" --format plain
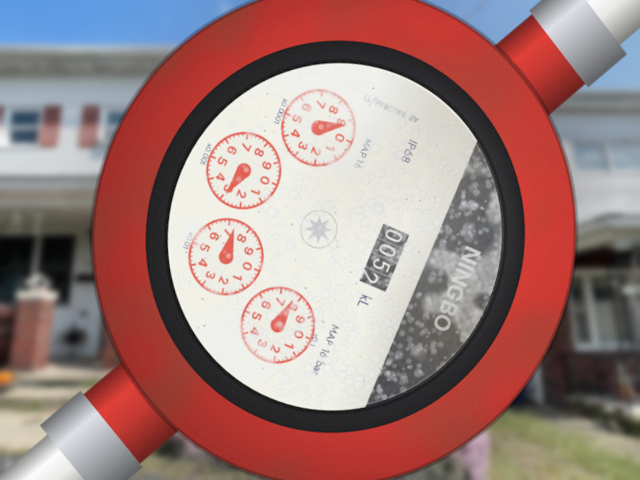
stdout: 51.7729 kL
